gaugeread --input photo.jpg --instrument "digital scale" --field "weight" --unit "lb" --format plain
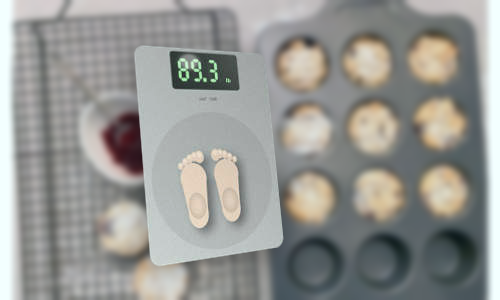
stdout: 89.3 lb
